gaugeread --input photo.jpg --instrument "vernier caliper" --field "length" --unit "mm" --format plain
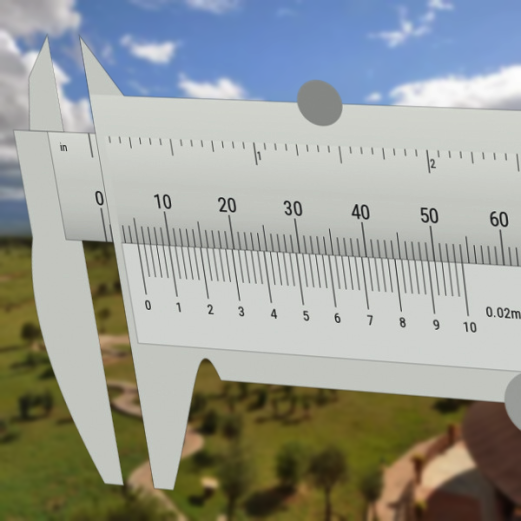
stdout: 5.0 mm
